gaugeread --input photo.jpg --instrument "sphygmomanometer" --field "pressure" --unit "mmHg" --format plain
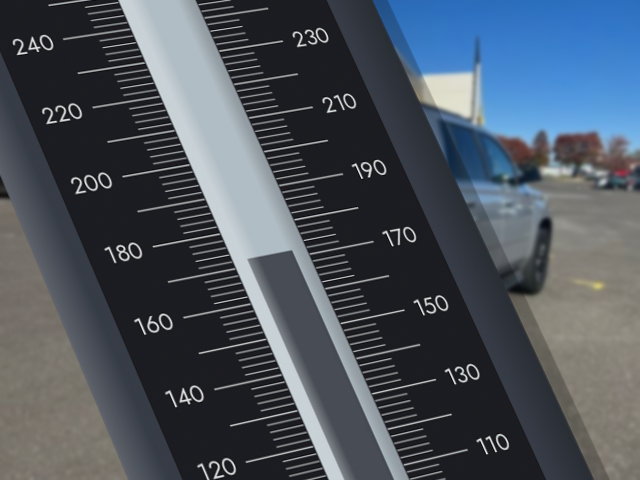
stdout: 172 mmHg
